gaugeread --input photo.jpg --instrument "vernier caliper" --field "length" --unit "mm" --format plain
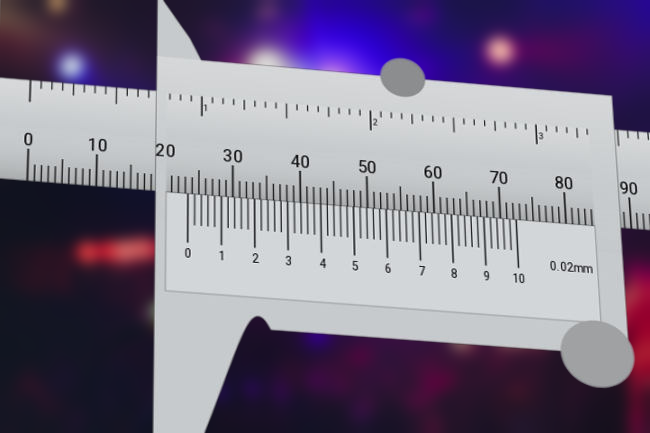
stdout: 23.4 mm
